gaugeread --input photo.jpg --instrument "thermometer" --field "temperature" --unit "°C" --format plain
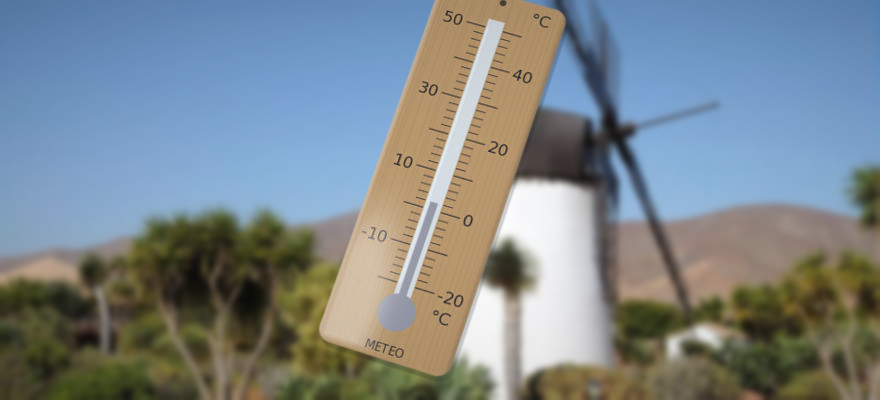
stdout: 2 °C
